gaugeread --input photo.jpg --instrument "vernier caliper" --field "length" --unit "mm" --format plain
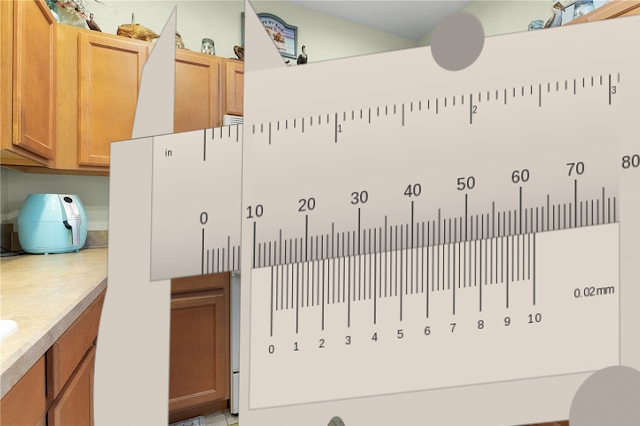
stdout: 13.5 mm
